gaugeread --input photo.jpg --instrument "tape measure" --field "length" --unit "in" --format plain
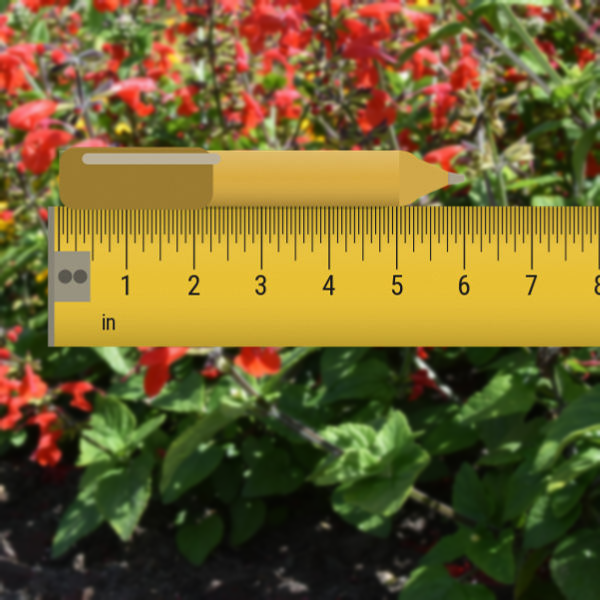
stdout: 6 in
